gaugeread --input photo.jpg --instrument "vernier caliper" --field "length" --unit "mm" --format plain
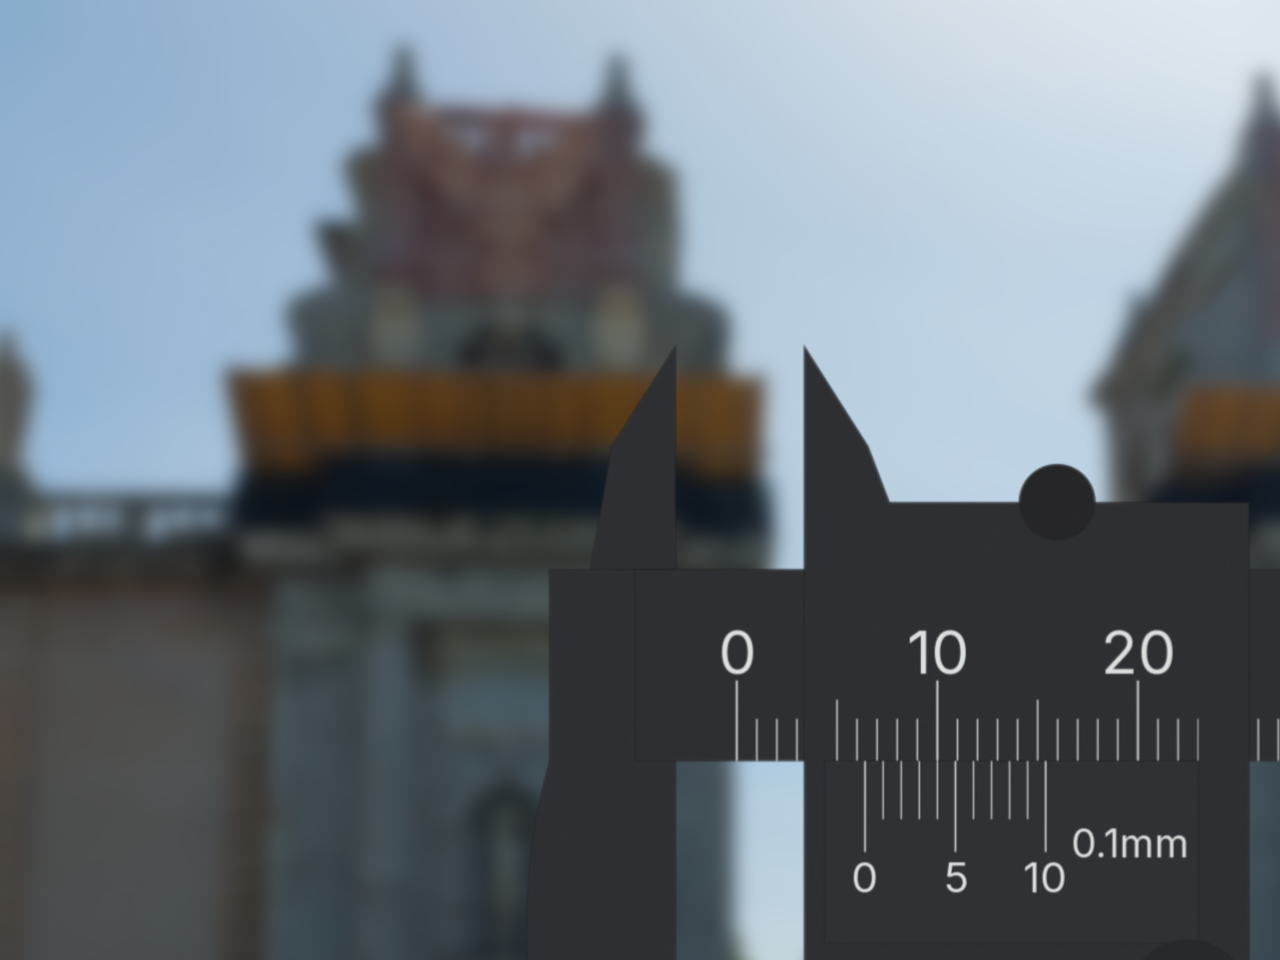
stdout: 6.4 mm
